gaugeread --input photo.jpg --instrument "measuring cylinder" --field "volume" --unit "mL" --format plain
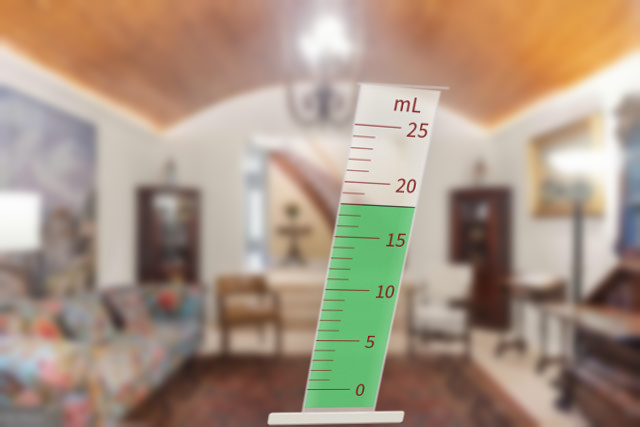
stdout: 18 mL
